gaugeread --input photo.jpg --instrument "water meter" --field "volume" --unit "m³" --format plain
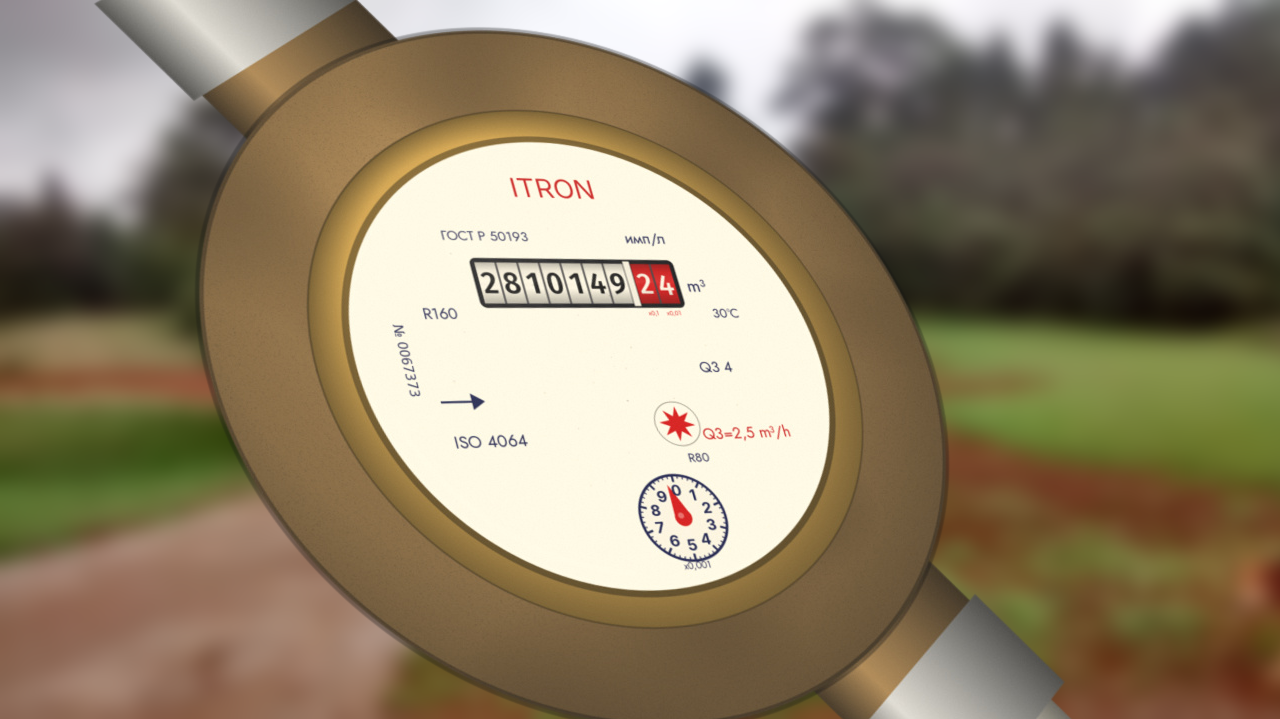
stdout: 2810149.239 m³
